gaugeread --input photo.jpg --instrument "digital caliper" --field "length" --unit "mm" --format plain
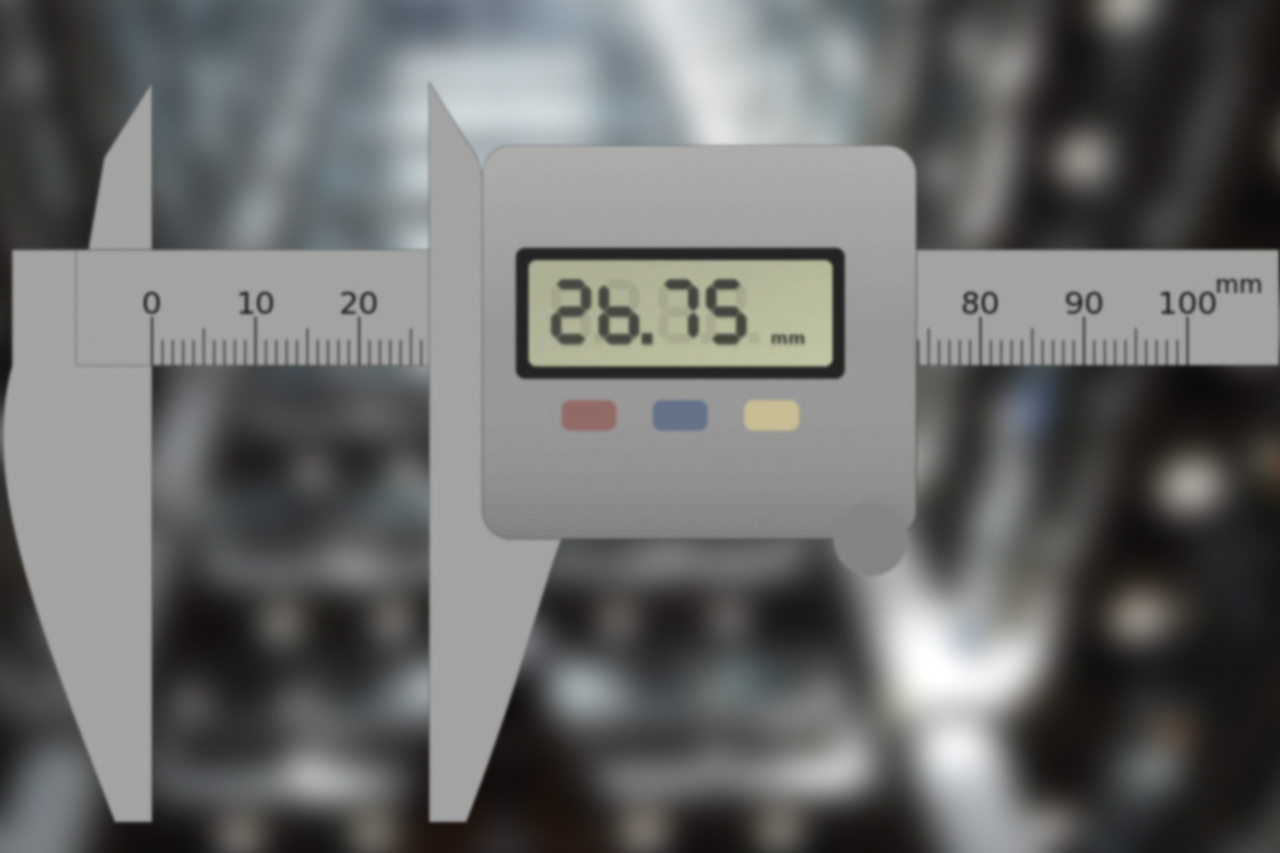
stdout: 26.75 mm
